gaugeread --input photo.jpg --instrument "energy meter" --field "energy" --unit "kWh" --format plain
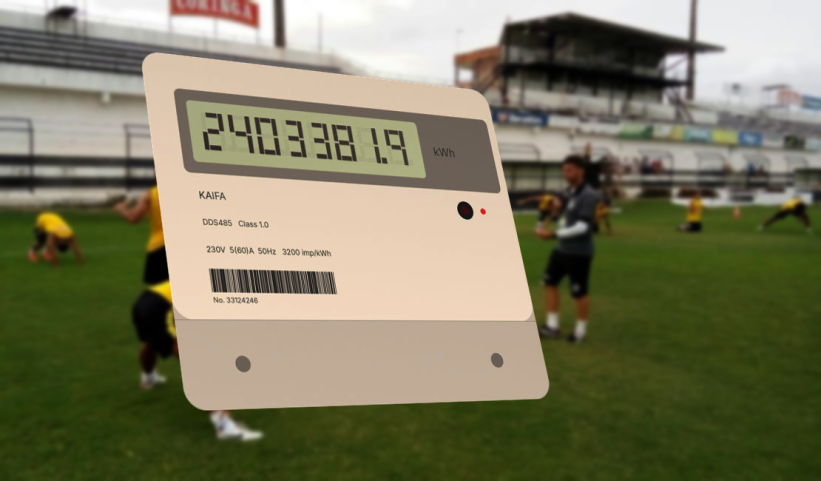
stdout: 2403381.9 kWh
